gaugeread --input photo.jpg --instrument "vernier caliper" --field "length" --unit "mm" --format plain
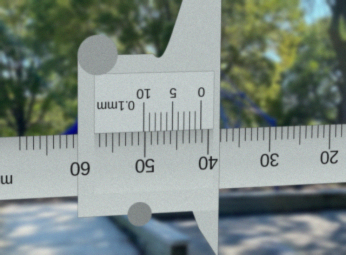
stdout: 41.2 mm
